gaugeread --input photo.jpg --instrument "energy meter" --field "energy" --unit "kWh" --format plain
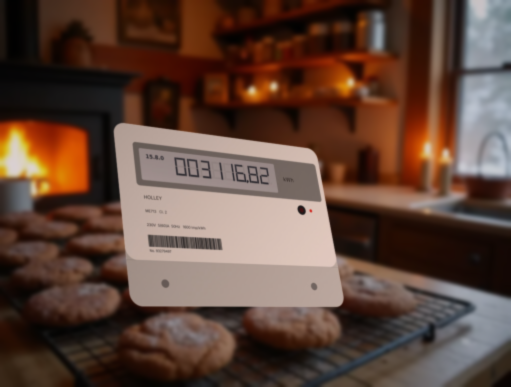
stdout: 3116.82 kWh
